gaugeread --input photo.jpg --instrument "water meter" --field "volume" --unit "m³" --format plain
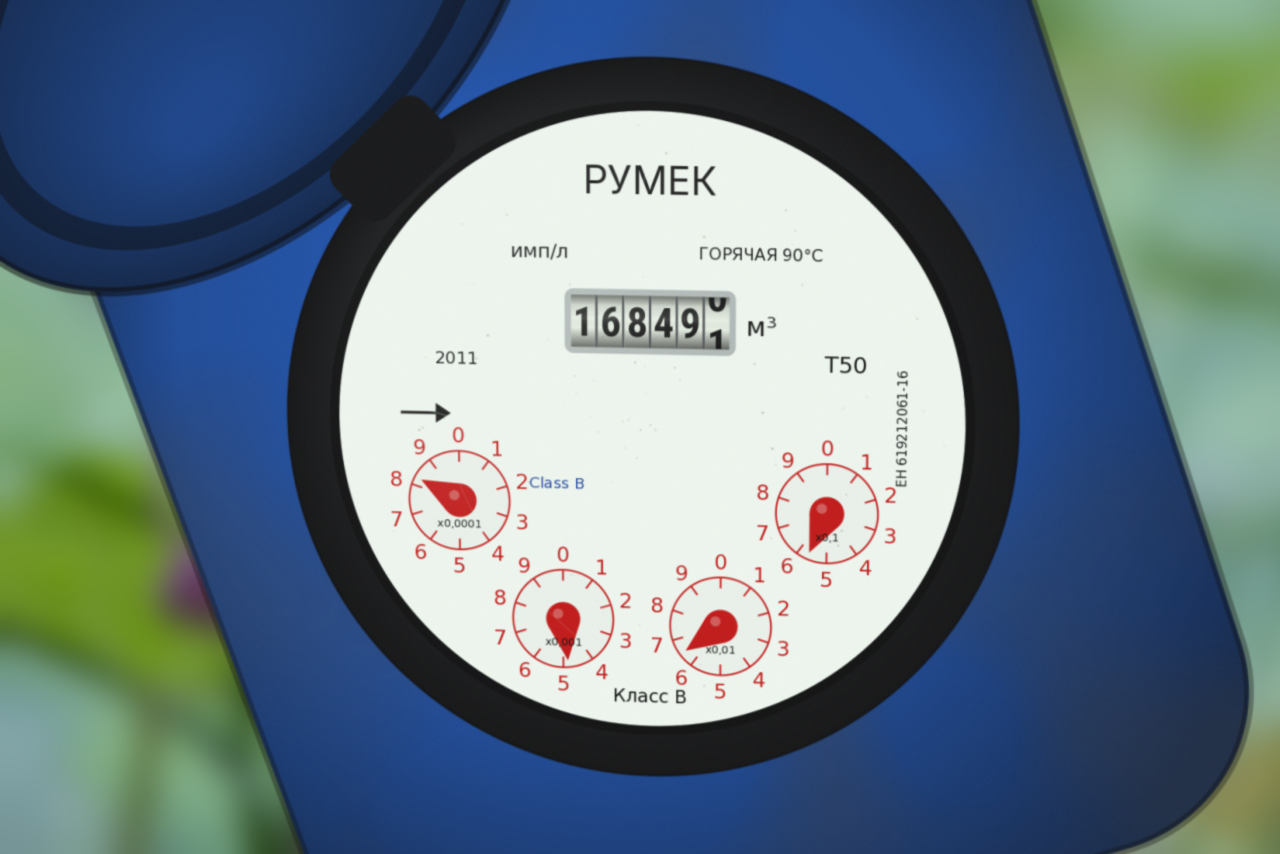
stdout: 168490.5648 m³
